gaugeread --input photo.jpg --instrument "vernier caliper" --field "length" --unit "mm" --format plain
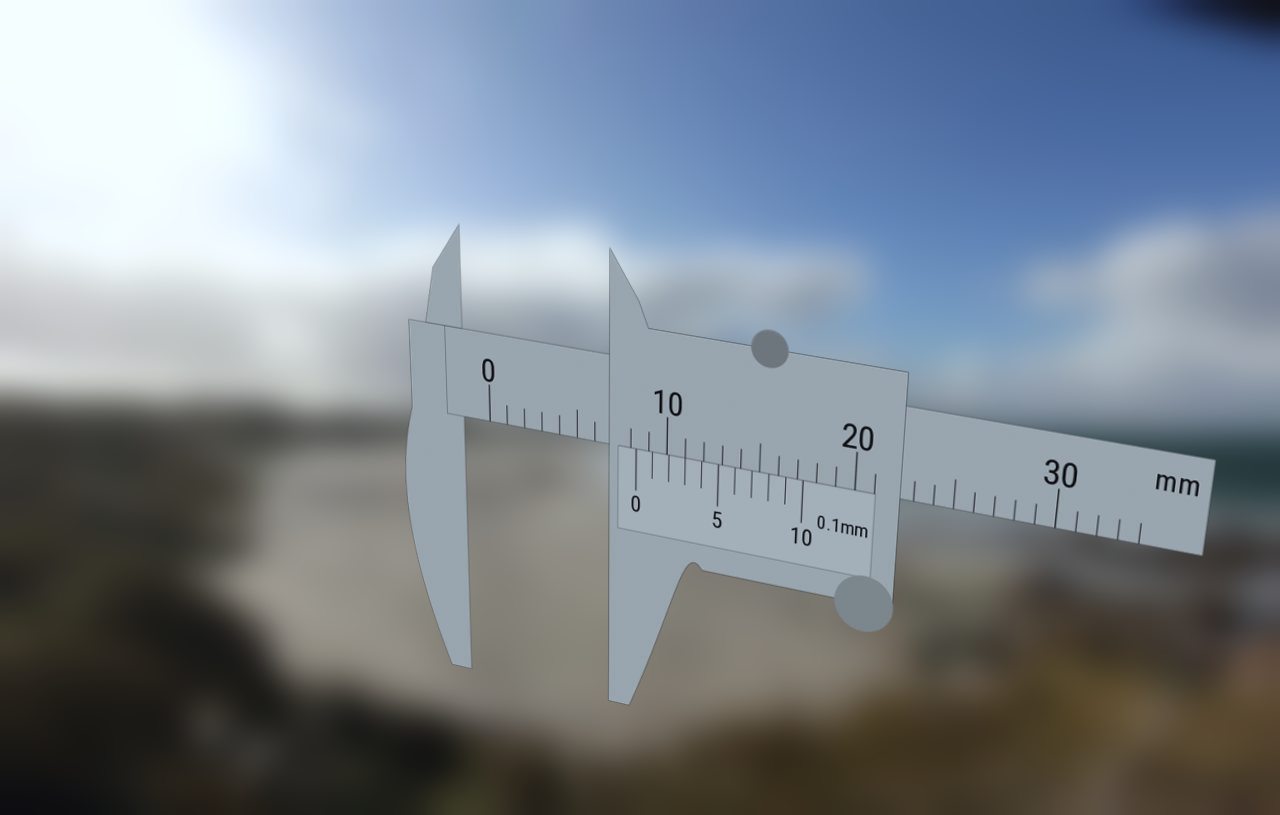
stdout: 8.3 mm
